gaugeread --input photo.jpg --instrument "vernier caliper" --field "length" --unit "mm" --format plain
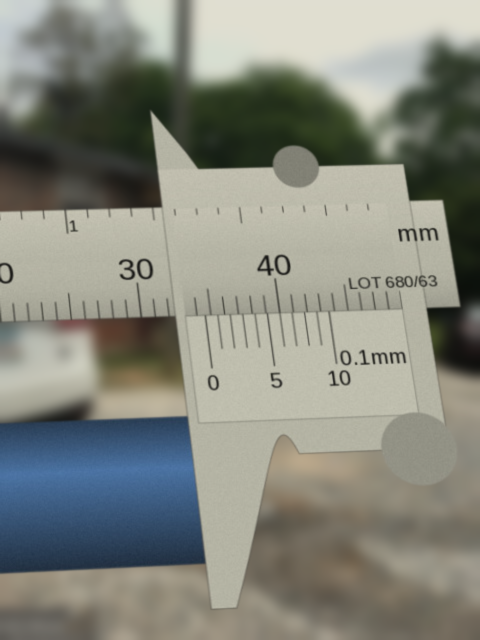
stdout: 34.6 mm
